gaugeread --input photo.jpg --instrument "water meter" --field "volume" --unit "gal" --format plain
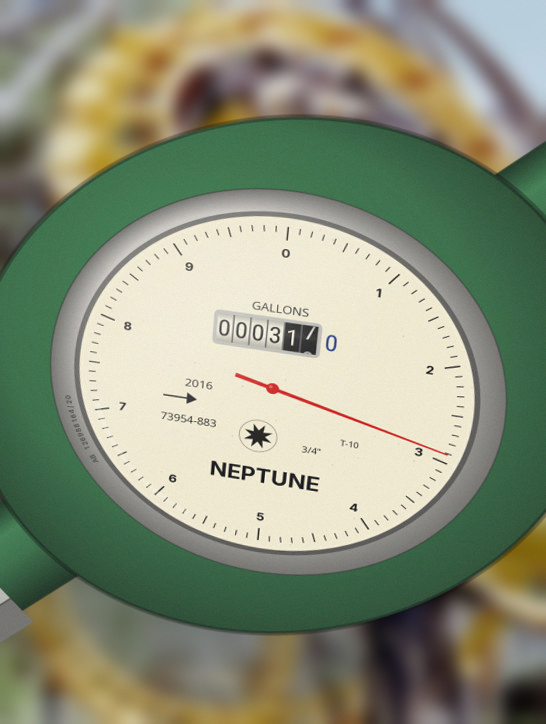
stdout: 3172.9 gal
